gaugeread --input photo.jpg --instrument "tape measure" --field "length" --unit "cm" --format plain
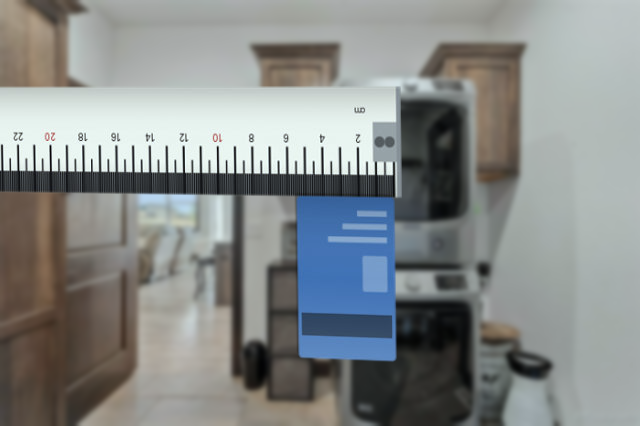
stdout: 5.5 cm
